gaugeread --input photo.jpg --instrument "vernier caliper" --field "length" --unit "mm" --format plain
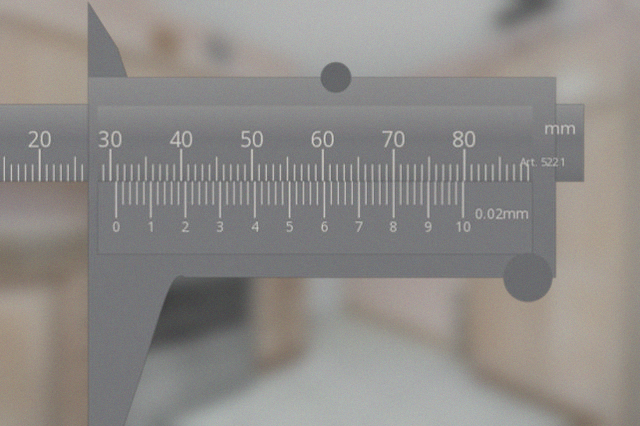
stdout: 30.8 mm
